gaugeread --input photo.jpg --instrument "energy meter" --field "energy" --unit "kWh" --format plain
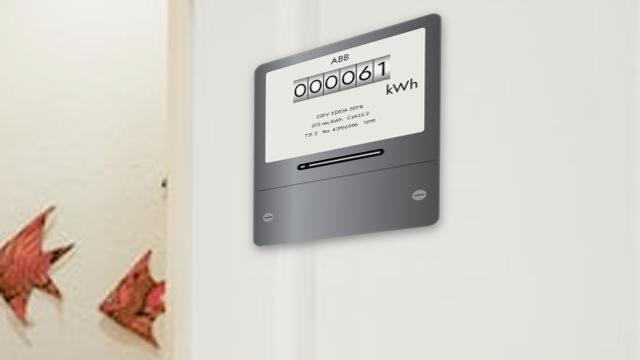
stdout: 61 kWh
